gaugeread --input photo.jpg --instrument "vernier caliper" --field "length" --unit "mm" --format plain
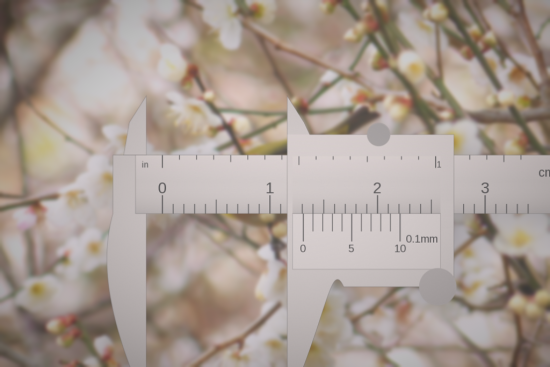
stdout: 13.1 mm
